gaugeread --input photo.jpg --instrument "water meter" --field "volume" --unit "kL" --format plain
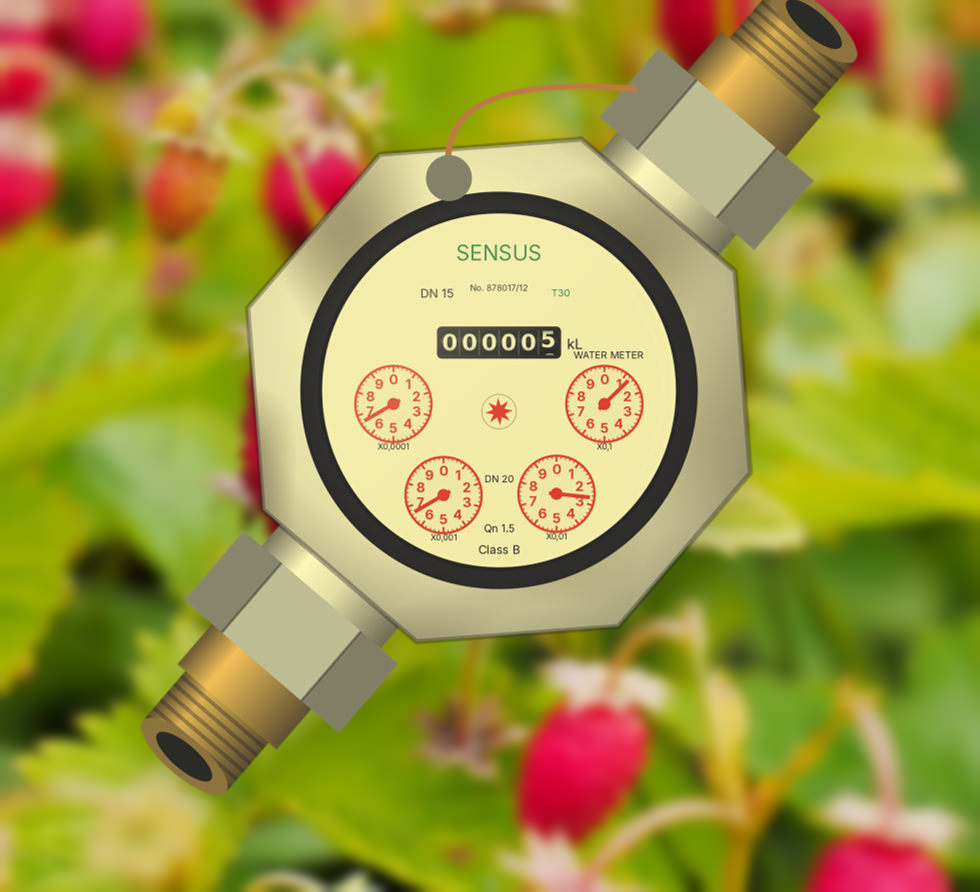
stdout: 5.1266 kL
